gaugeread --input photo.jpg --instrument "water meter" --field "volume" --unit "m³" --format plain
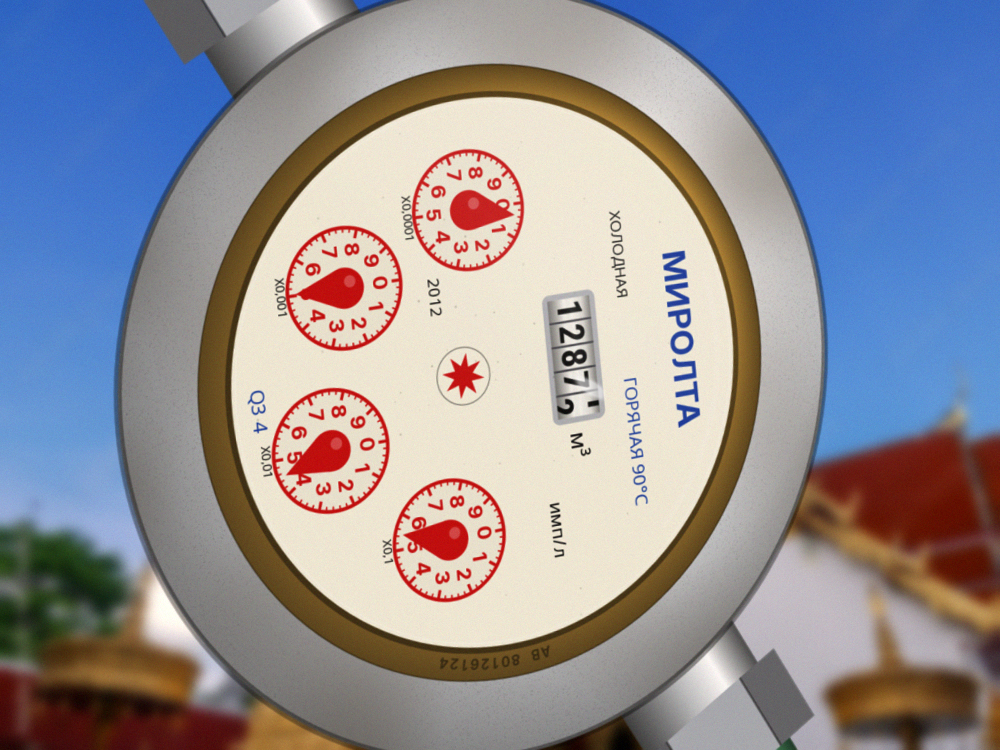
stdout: 12871.5450 m³
